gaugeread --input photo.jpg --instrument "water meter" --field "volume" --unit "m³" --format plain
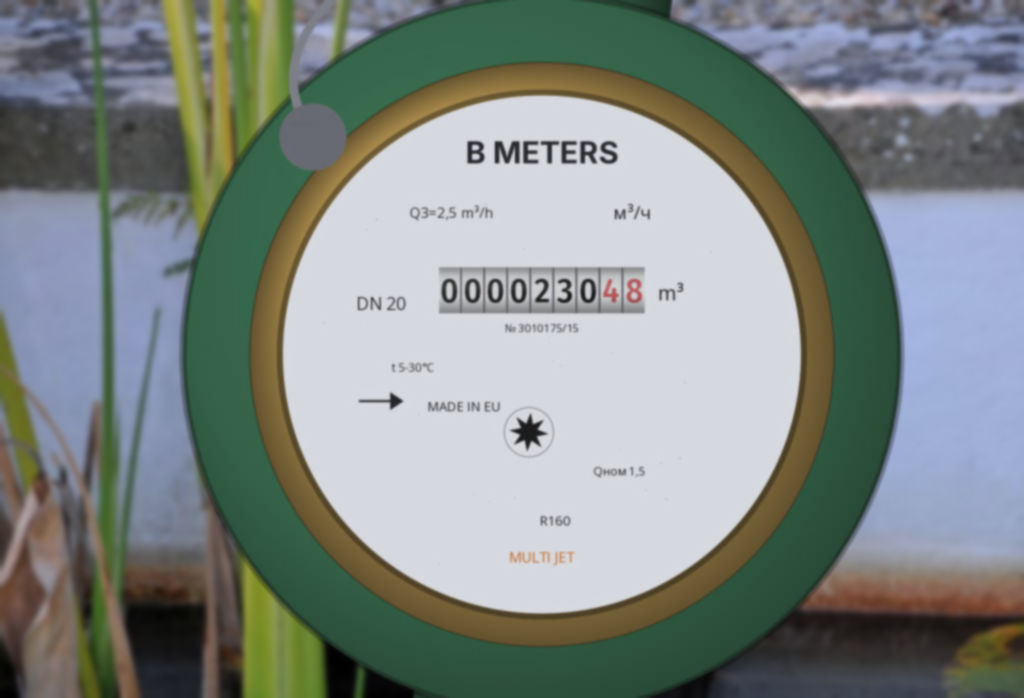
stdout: 230.48 m³
